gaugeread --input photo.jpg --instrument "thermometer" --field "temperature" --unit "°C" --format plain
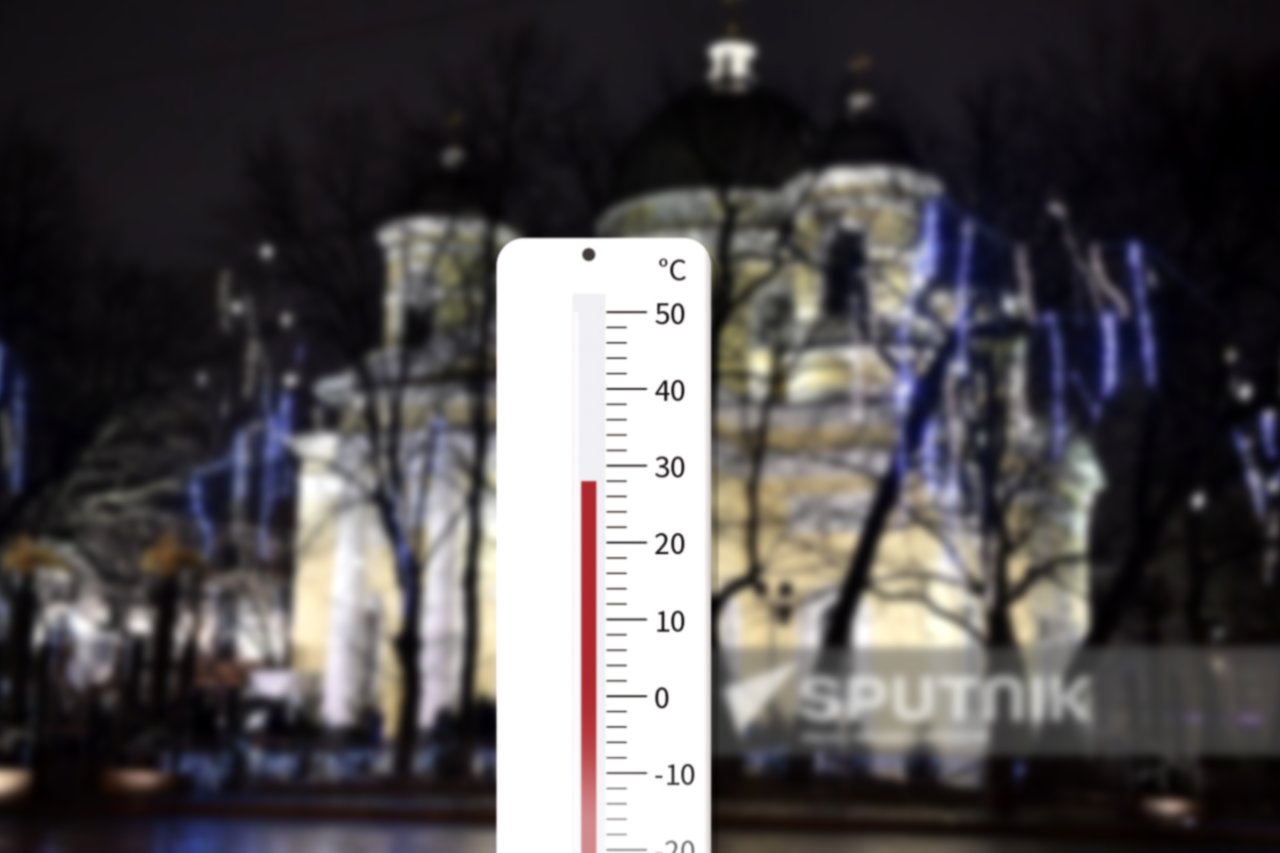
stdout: 28 °C
